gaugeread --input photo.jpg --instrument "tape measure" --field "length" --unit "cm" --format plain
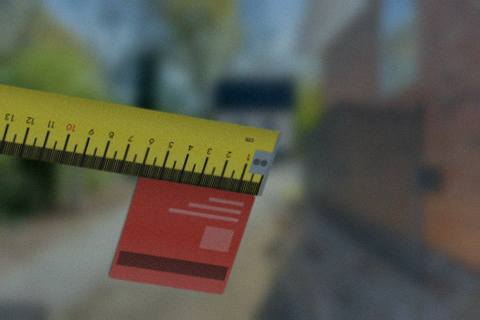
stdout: 6 cm
